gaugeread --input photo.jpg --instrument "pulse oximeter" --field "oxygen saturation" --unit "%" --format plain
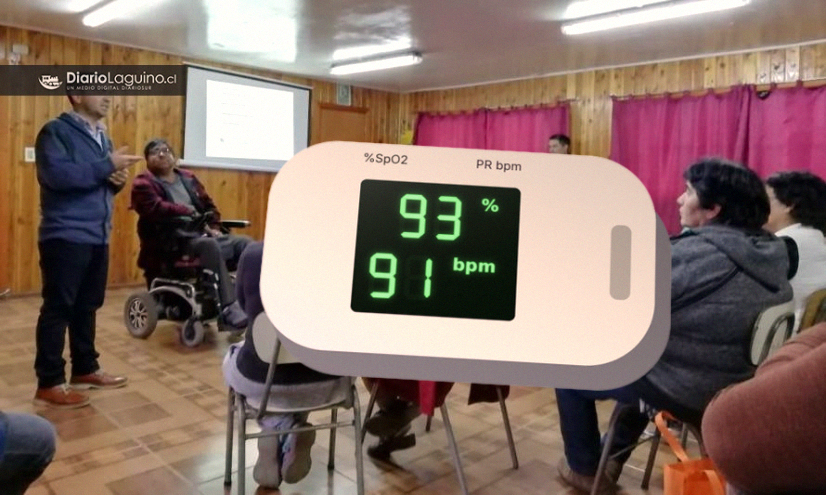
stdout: 93 %
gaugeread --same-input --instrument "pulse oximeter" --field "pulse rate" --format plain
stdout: 91 bpm
